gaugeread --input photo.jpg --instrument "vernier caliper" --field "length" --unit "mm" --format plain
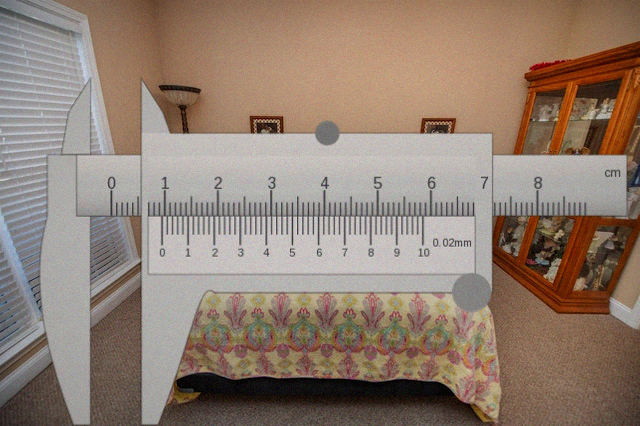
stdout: 9.5 mm
